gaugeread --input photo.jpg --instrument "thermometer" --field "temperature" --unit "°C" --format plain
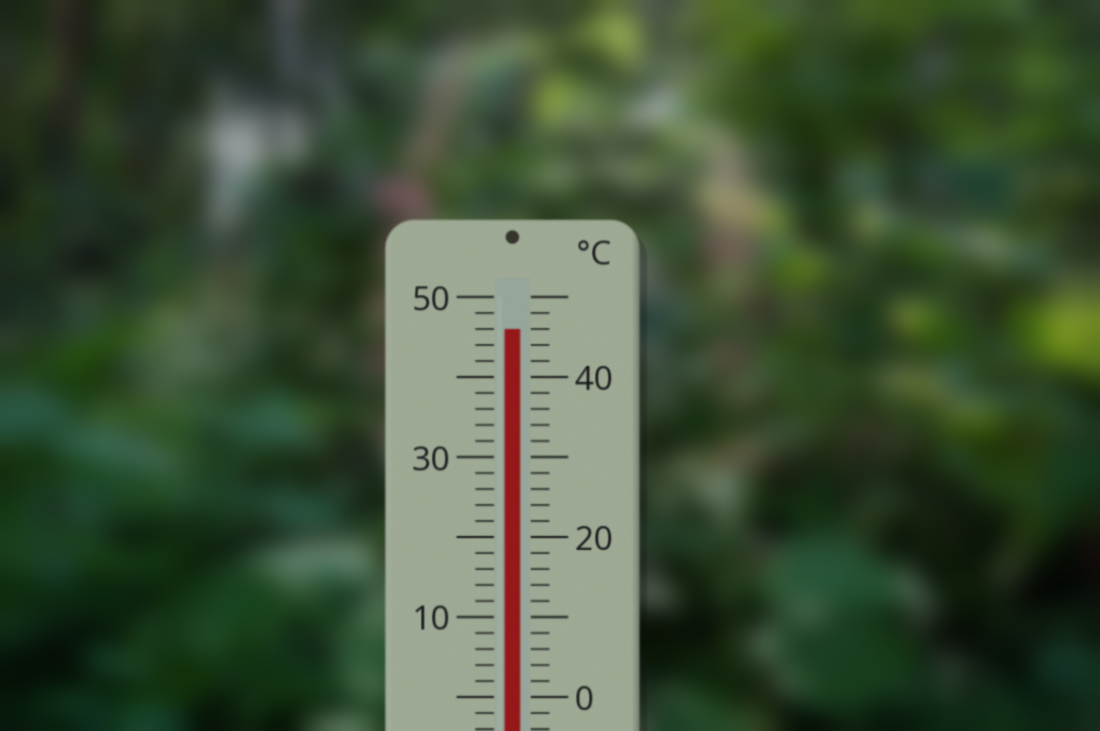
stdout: 46 °C
